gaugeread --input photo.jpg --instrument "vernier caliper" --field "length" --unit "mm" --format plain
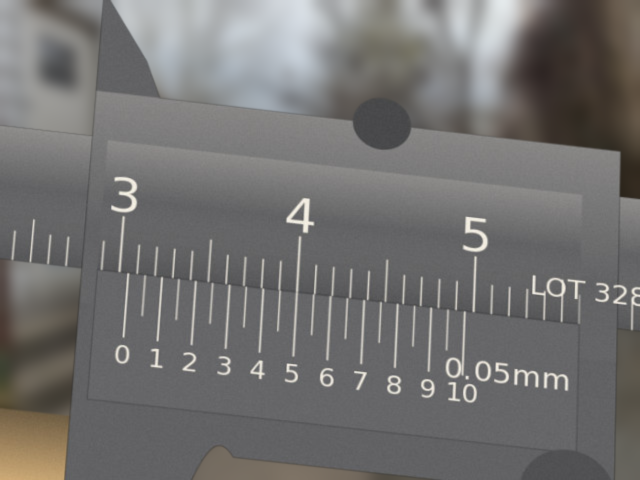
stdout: 30.5 mm
